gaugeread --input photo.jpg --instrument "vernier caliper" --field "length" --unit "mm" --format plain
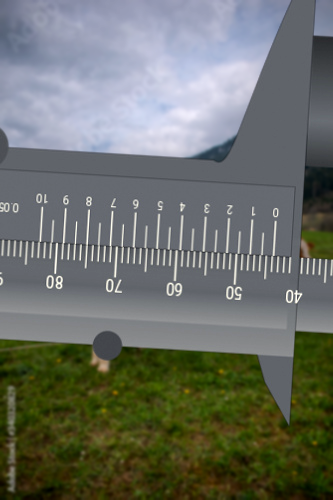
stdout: 43.8 mm
